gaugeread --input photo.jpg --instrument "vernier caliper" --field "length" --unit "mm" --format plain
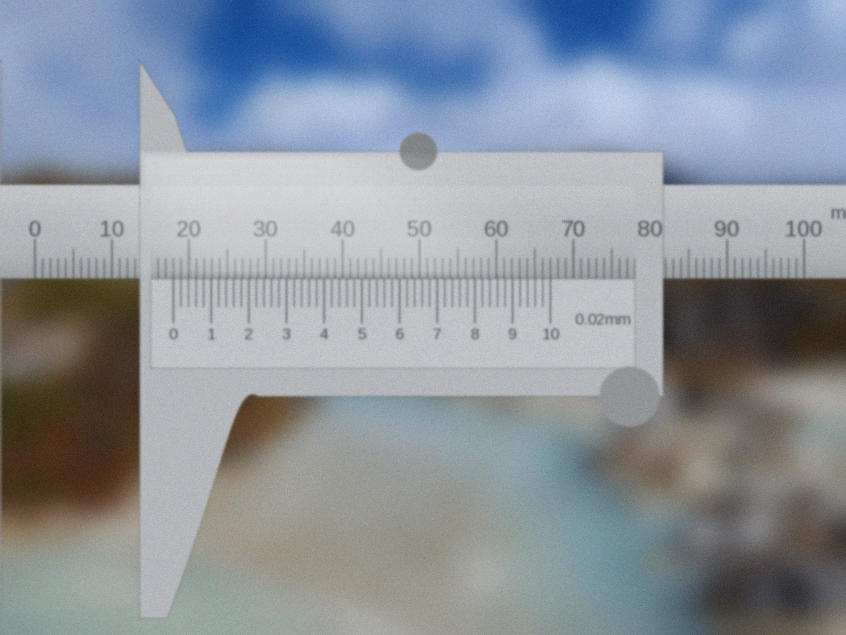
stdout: 18.0 mm
